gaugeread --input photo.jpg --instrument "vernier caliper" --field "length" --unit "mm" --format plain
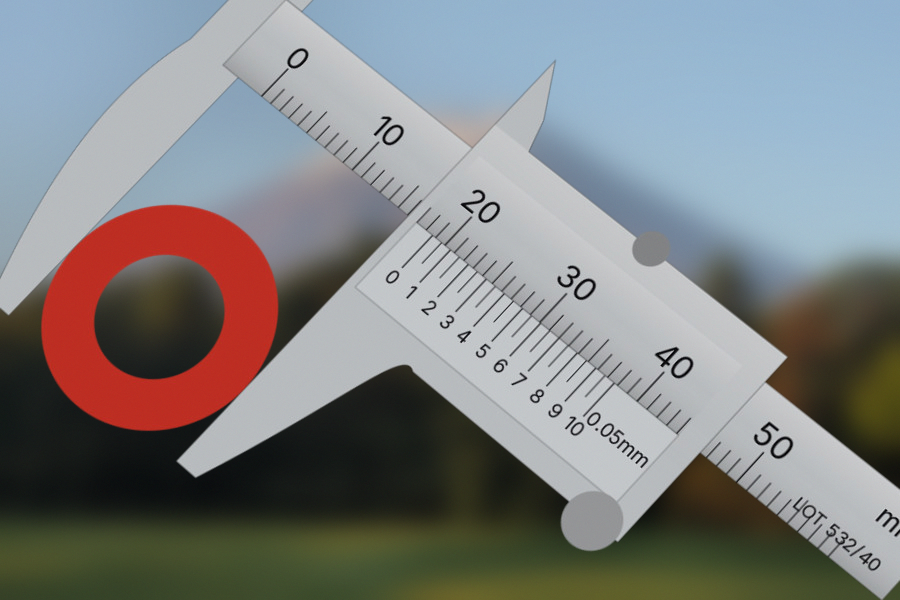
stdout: 18.7 mm
